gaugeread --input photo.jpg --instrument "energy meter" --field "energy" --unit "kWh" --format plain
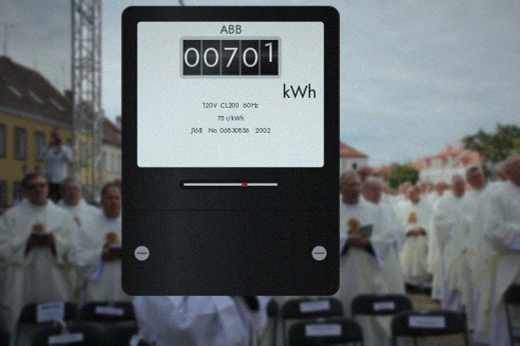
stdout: 701 kWh
